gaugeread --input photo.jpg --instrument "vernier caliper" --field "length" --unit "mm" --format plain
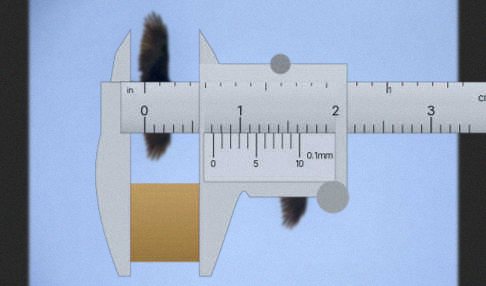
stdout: 7.2 mm
